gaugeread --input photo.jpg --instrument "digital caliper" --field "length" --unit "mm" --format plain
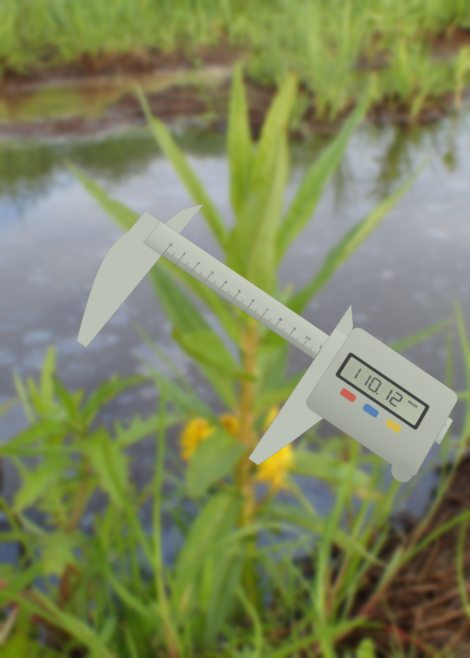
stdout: 110.12 mm
